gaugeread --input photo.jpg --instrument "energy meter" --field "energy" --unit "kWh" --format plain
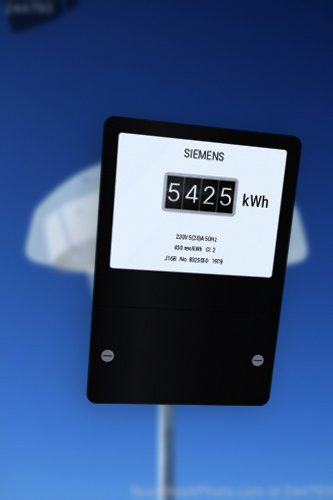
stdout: 5425 kWh
